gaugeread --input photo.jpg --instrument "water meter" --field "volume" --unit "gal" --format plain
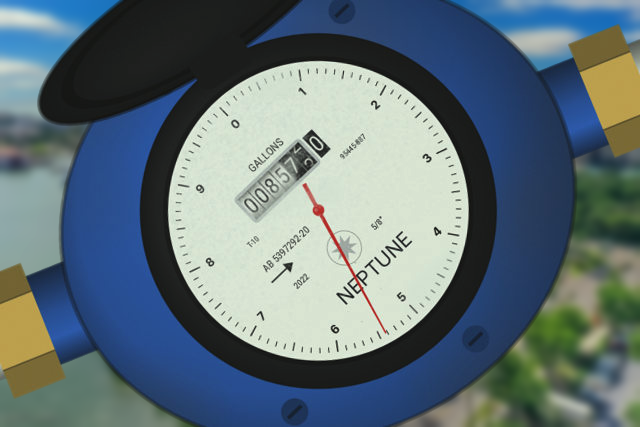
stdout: 85725.4 gal
